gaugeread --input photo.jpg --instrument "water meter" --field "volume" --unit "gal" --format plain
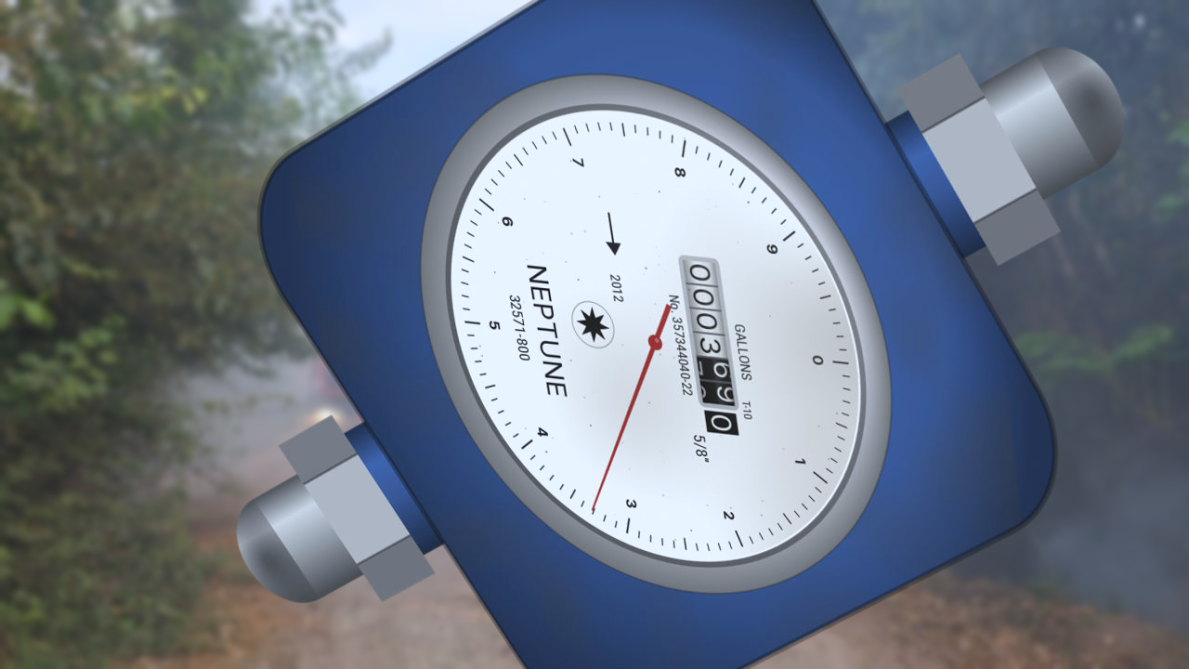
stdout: 3693.3 gal
